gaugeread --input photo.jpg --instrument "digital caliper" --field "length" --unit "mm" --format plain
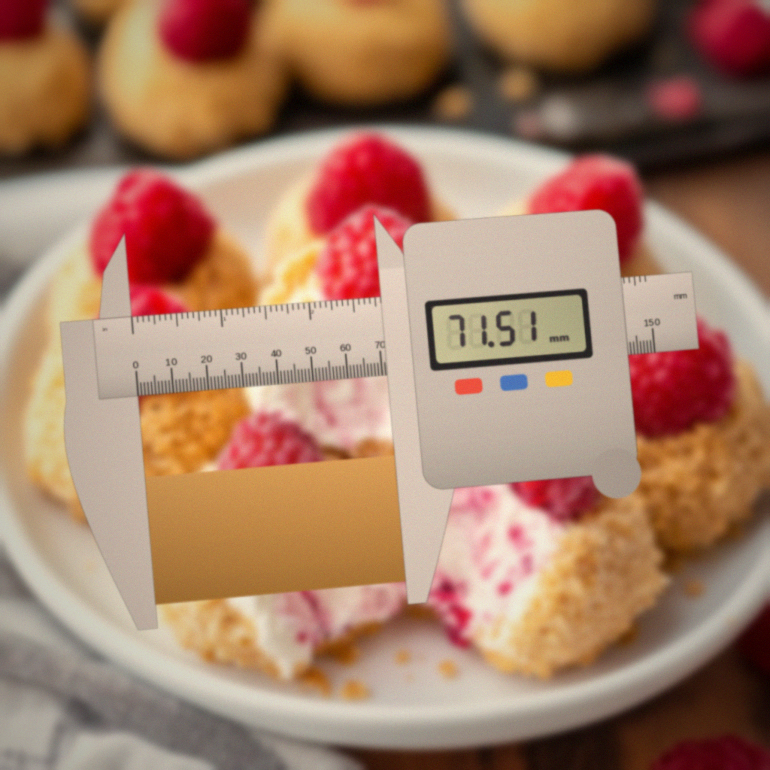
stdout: 71.51 mm
